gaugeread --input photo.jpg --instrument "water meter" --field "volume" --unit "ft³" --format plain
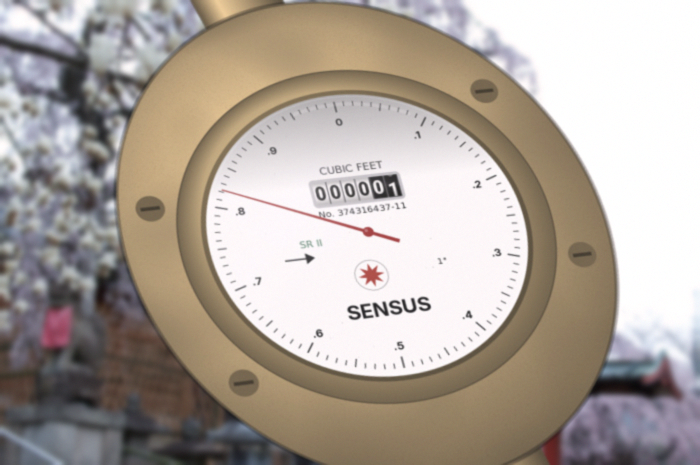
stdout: 0.82 ft³
